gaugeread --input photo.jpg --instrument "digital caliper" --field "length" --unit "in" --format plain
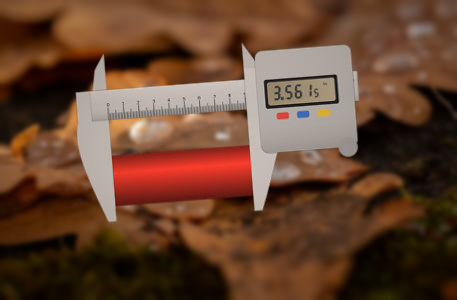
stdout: 3.5615 in
